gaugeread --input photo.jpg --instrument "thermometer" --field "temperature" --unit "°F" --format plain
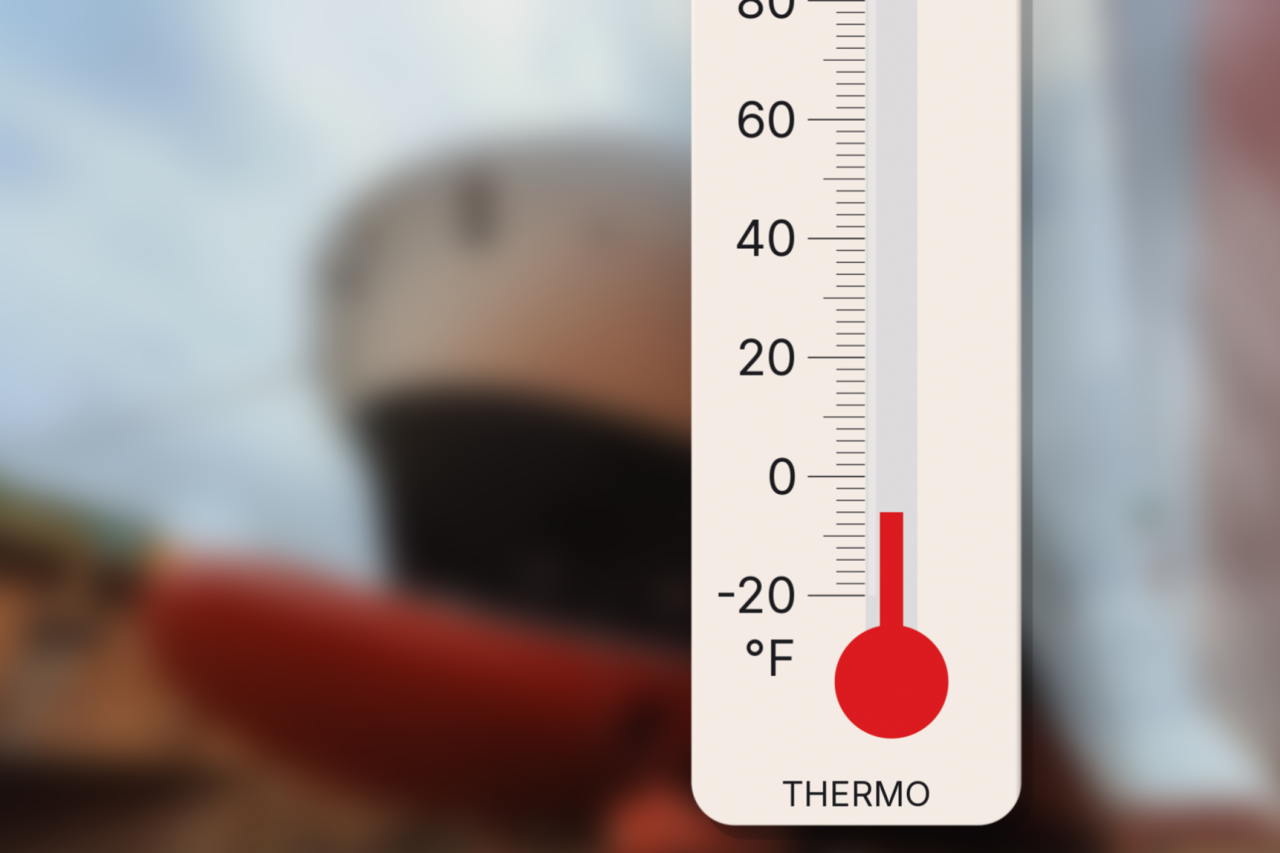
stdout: -6 °F
